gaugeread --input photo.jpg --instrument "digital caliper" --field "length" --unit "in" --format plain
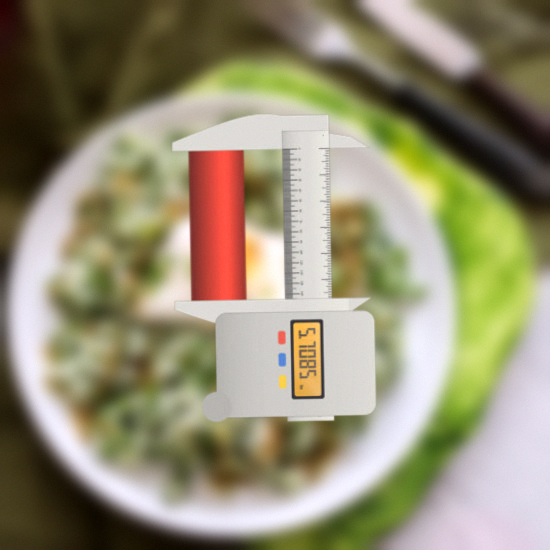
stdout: 5.7085 in
